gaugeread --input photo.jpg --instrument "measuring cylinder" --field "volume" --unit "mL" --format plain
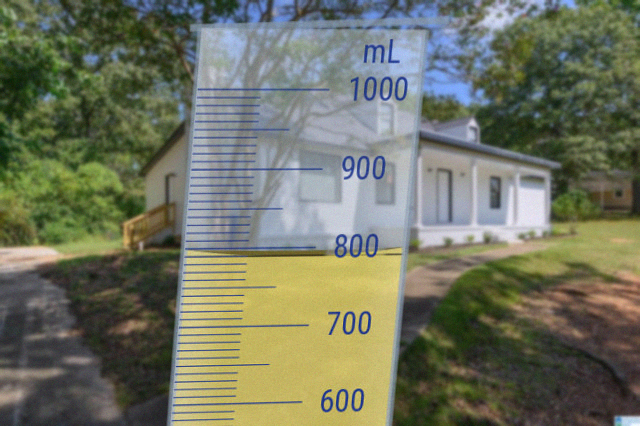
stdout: 790 mL
